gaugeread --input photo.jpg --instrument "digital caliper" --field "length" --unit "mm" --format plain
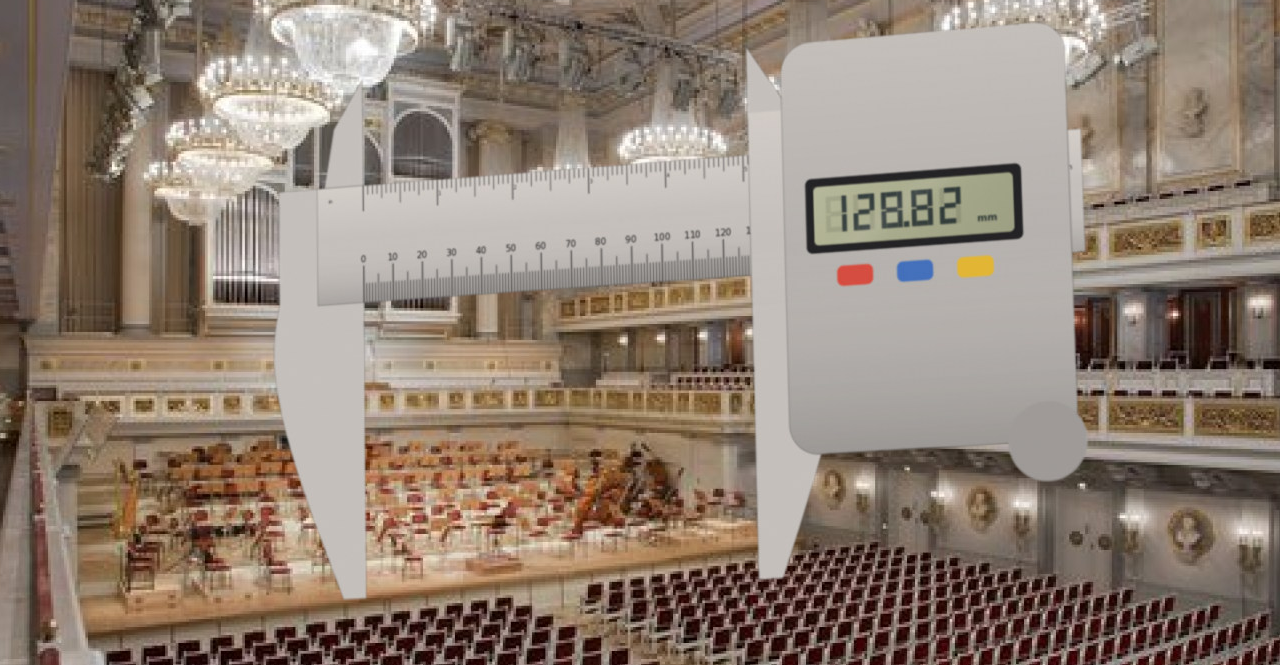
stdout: 128.82 mm
